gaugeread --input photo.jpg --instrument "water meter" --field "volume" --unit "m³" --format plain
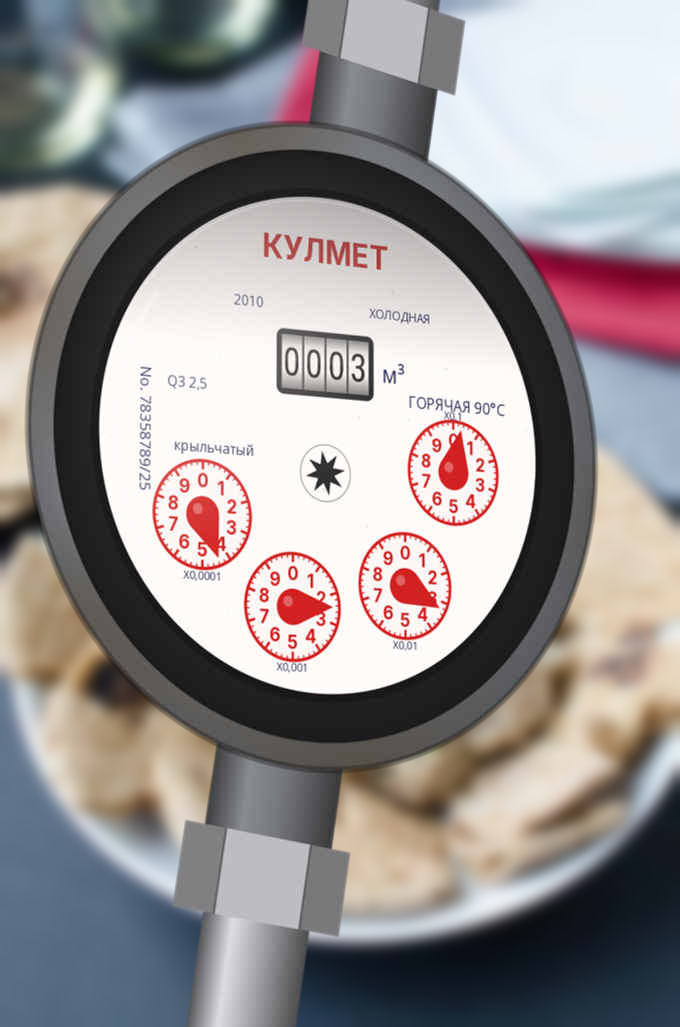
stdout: 3.0324 m³
